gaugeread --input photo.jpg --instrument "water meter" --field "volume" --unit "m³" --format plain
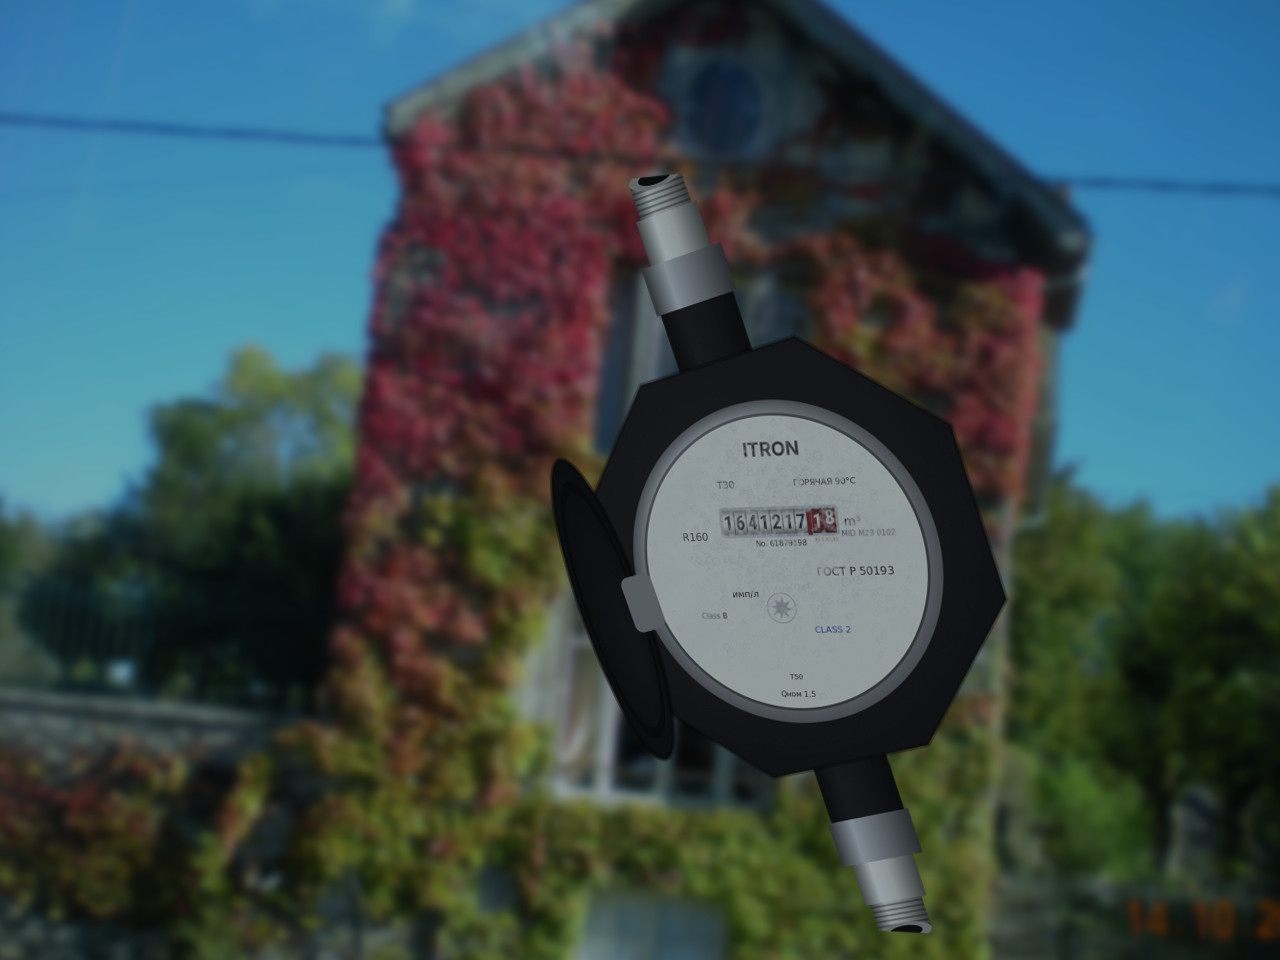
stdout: 1641217.18 m³
